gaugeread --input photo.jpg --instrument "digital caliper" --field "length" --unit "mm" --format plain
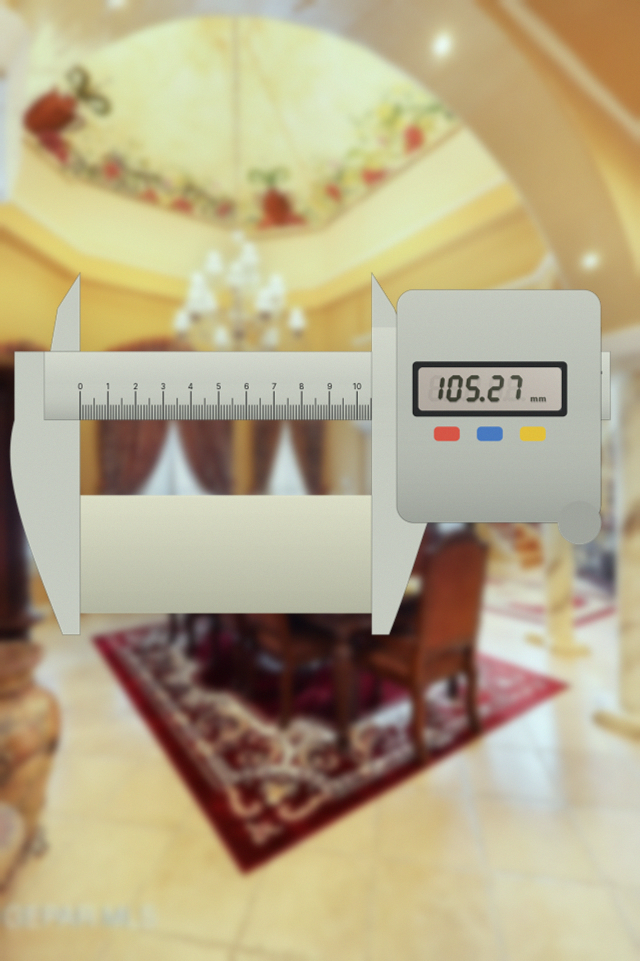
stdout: 105.27 mm
